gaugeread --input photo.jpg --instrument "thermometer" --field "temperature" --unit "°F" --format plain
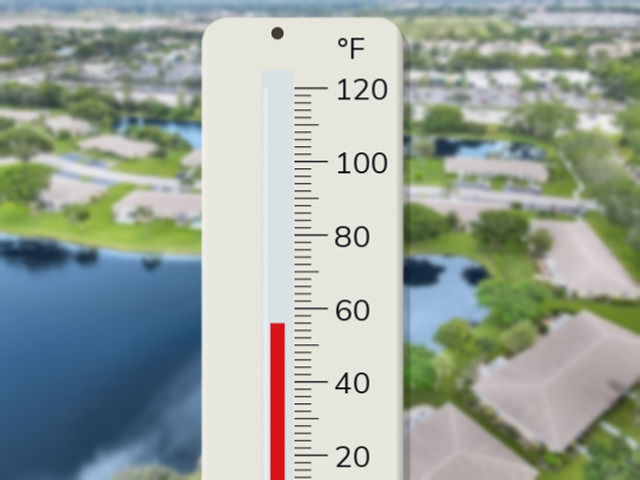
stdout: 56 °F
